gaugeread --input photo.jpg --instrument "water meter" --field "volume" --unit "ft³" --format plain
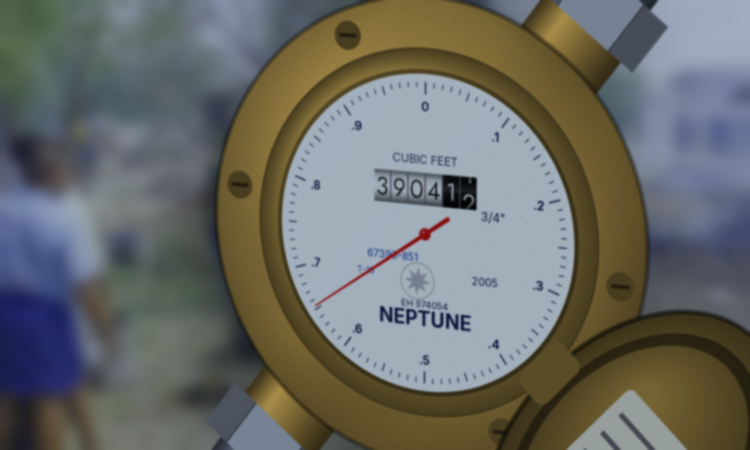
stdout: 390411.65 ft³
